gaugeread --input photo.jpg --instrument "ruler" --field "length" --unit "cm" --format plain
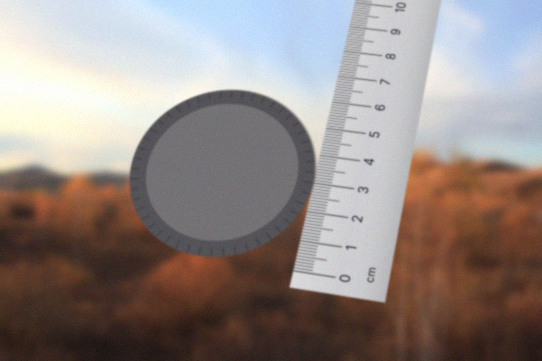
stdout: 6 cm
